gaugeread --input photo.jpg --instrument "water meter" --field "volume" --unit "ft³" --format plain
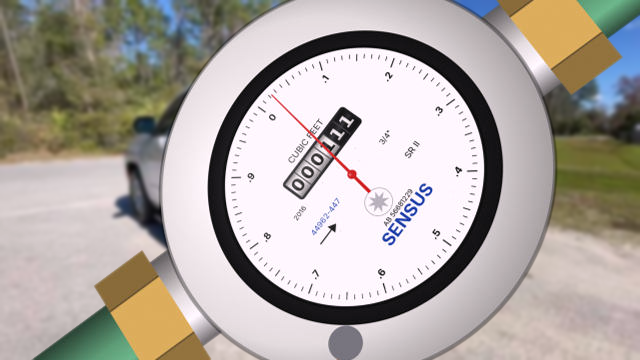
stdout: 111.02 ft³
